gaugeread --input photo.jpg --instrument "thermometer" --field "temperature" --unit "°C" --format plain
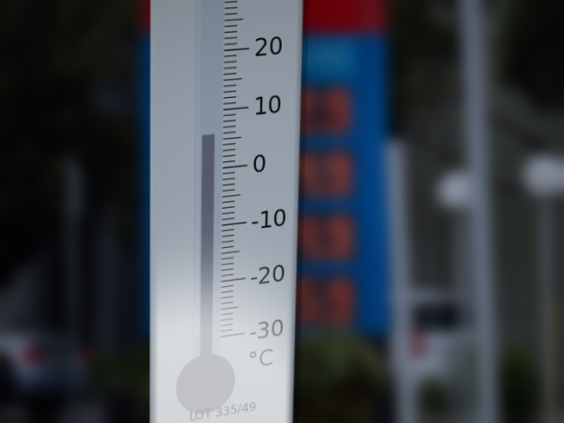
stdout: 6 °C
